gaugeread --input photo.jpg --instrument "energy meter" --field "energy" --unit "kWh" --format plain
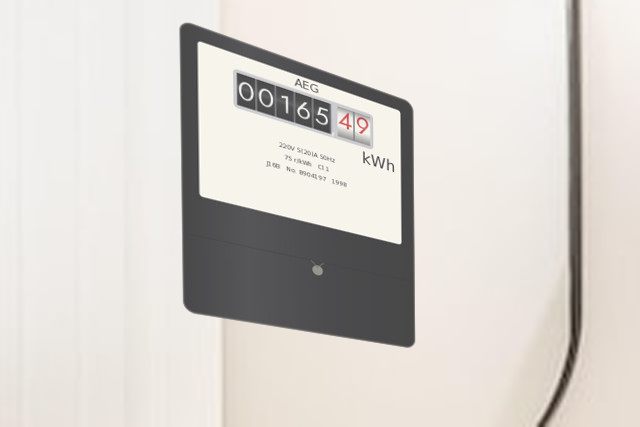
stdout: 165.49 kWh
